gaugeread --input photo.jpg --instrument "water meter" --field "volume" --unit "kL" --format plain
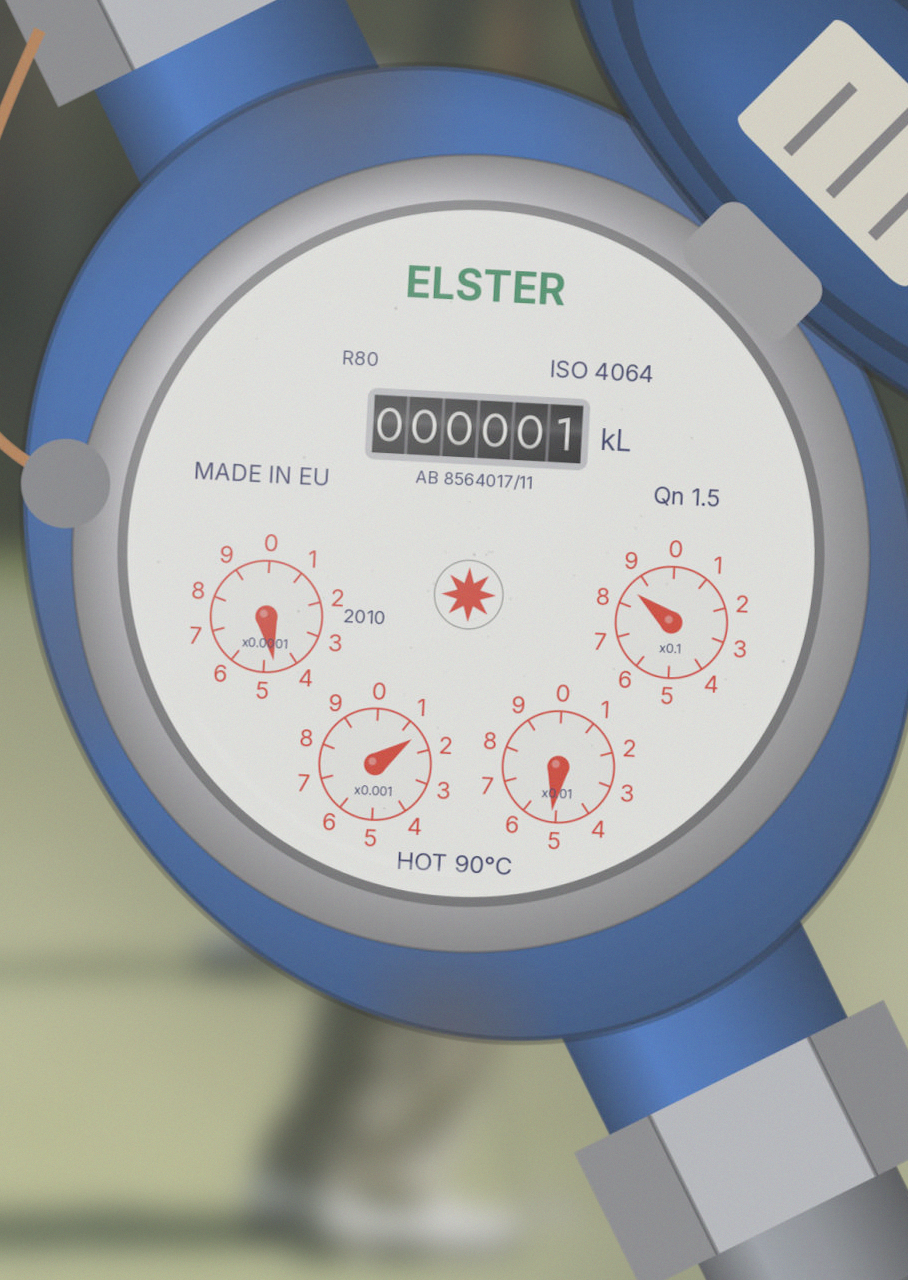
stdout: 1.8514 kL
